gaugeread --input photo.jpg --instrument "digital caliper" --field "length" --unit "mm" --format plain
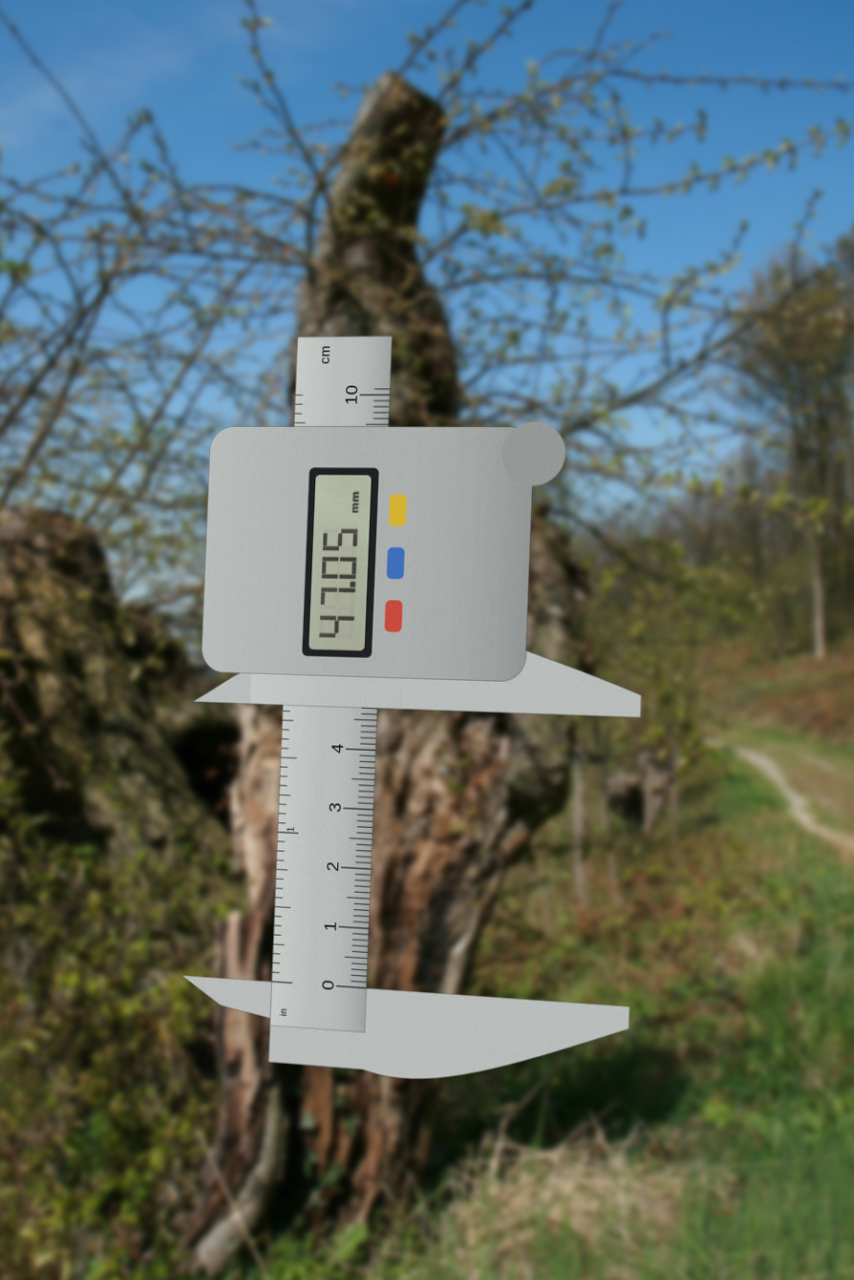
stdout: 47.05 mm
